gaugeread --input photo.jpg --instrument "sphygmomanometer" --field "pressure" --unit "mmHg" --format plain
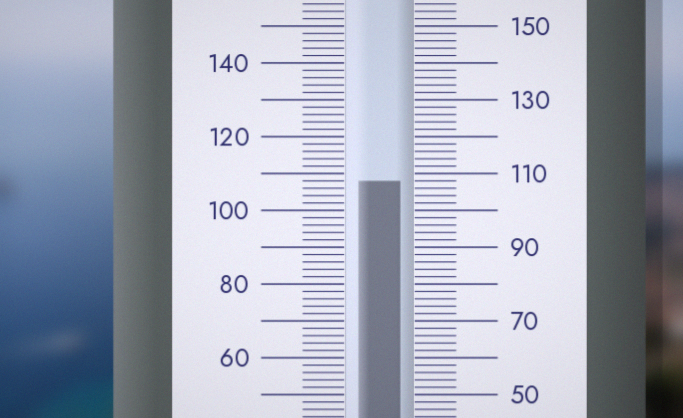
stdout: 108 mmHg
